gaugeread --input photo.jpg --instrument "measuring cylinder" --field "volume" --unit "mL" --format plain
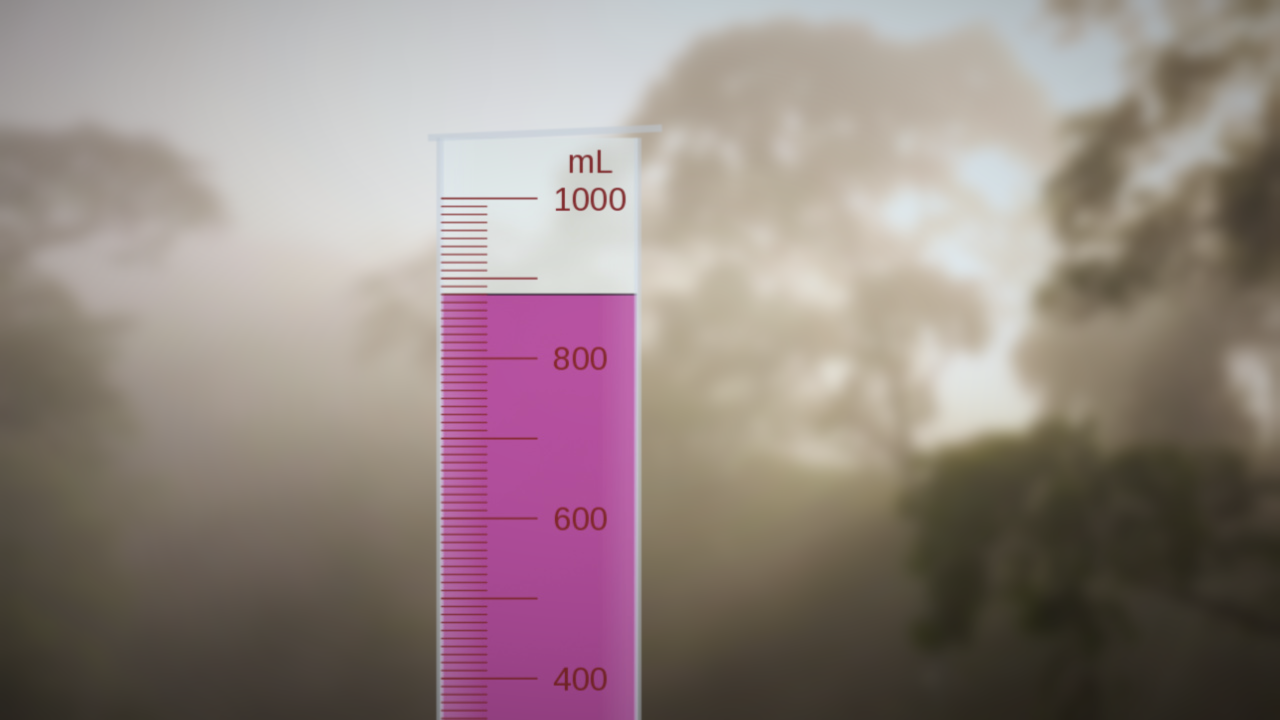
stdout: 880 mL
